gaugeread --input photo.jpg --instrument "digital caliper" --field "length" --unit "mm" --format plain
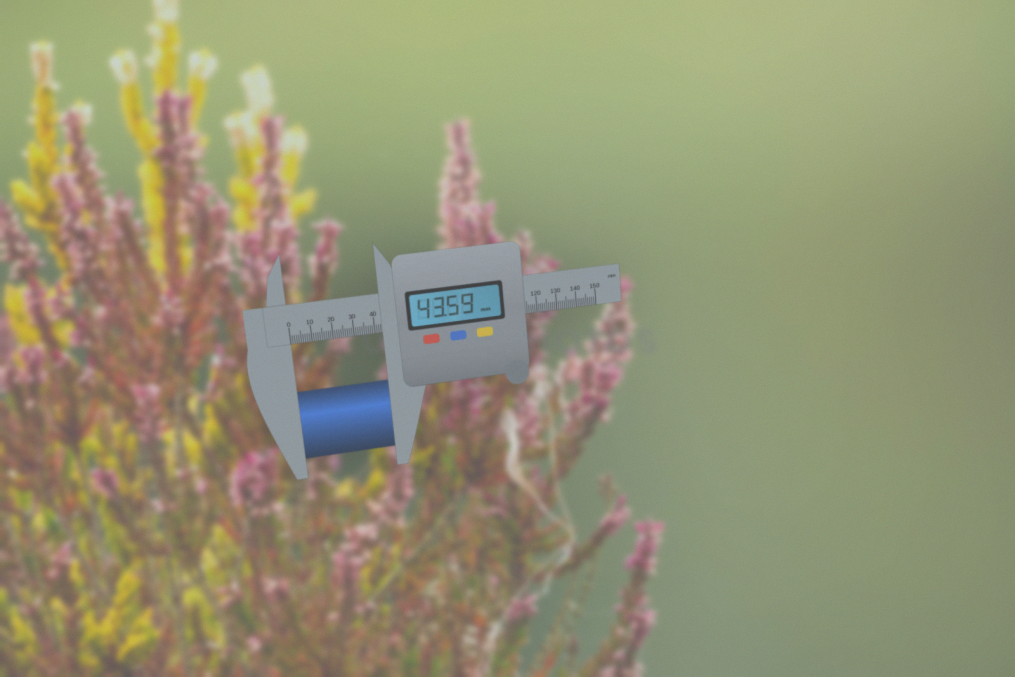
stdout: 43.59 mm
